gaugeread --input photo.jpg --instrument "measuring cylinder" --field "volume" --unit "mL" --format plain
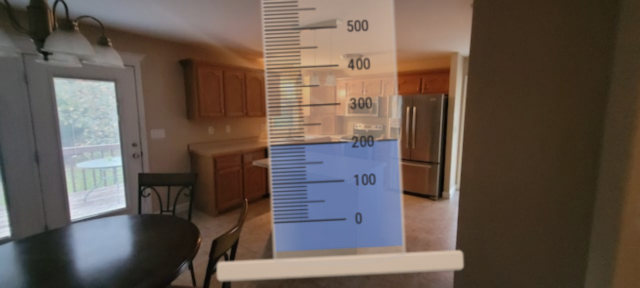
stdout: 200 mL
